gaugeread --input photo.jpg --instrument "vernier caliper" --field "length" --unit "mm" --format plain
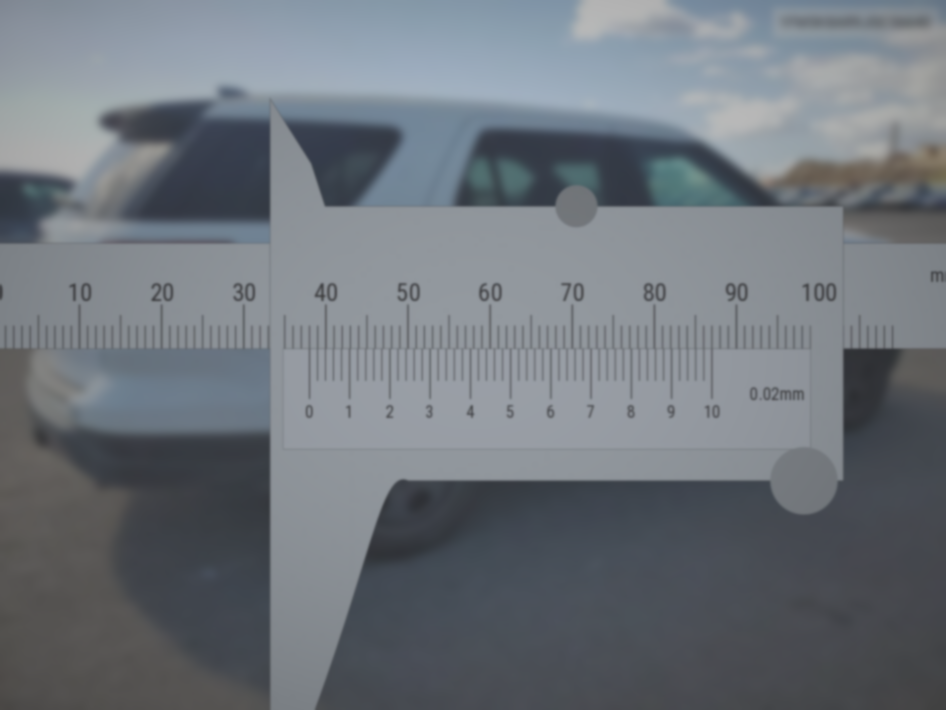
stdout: 38.0 mm
